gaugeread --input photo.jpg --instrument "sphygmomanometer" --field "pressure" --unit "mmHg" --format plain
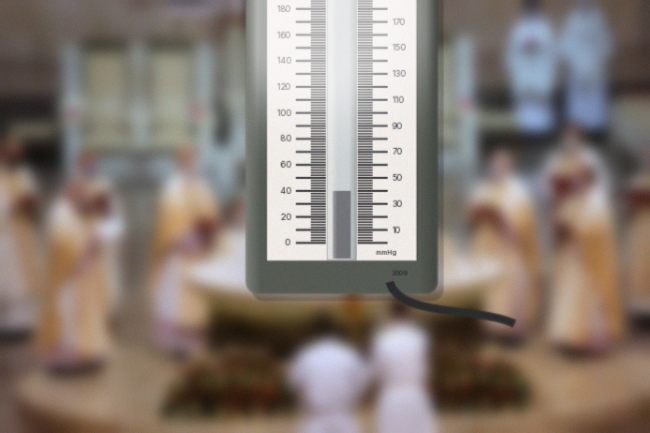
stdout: 40 mmHg
